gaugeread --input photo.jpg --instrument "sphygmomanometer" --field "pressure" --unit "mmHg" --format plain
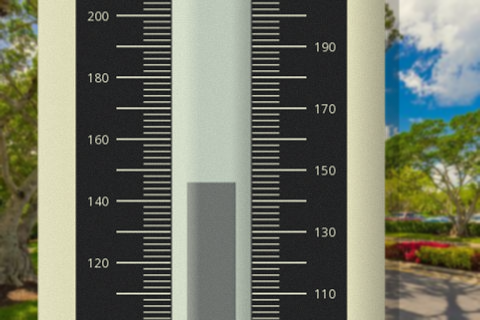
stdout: 146 mmHg
